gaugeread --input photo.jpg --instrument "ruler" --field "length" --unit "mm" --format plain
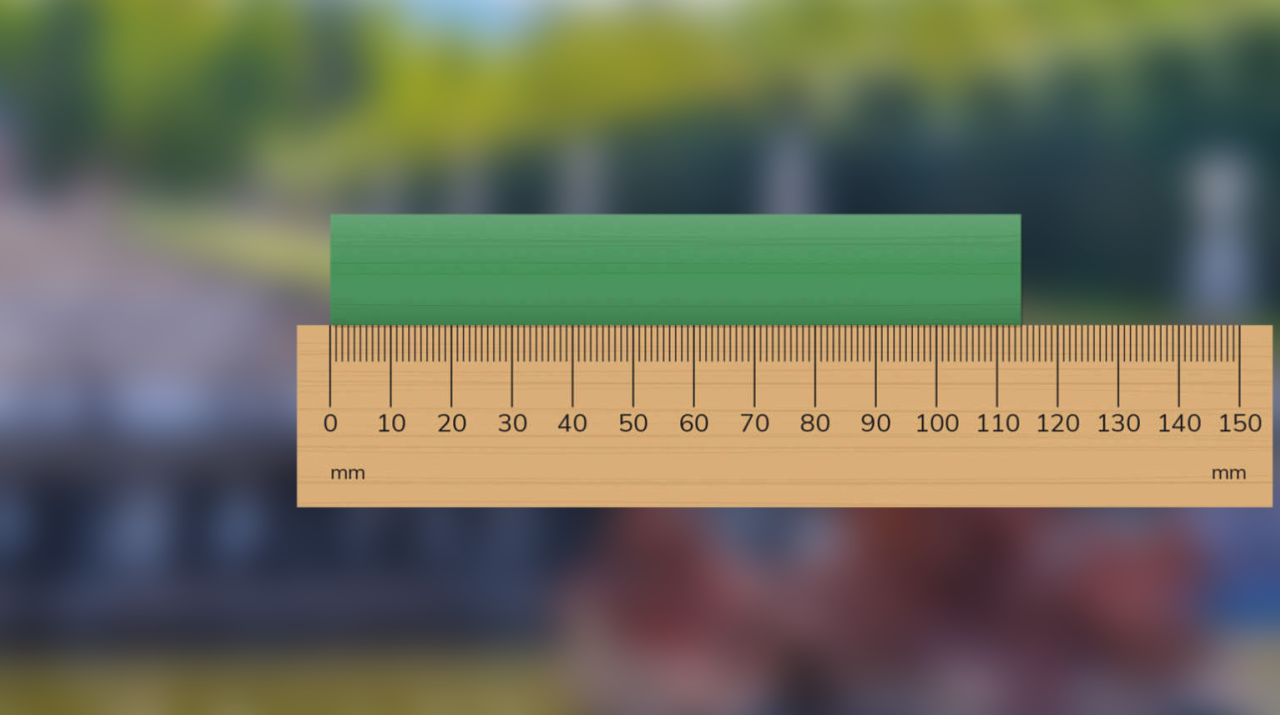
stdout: 114 mm
